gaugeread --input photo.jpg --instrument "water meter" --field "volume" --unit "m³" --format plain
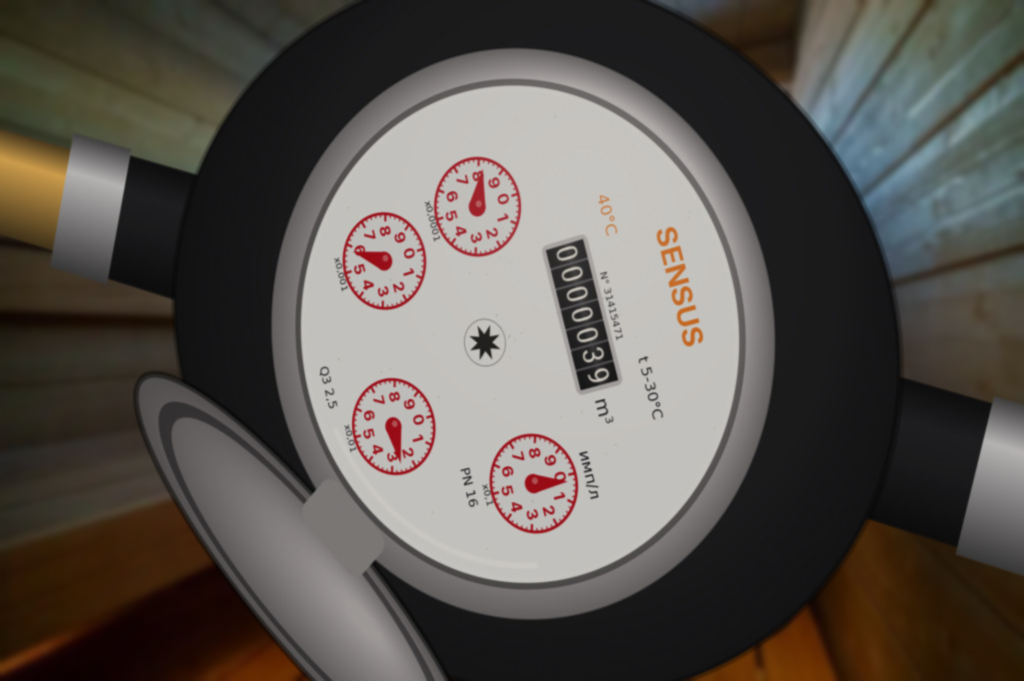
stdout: 39.0258 m³
